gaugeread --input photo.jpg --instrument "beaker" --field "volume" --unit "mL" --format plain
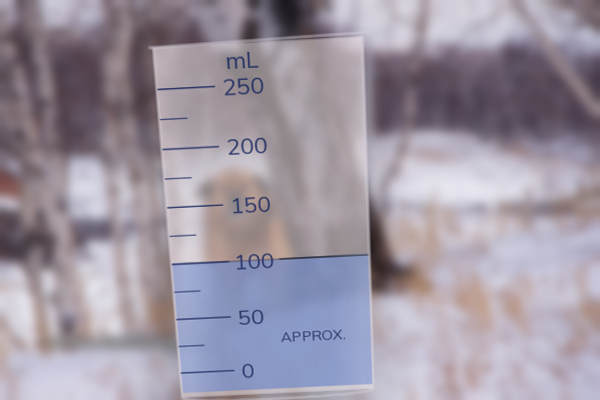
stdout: 100 mL
